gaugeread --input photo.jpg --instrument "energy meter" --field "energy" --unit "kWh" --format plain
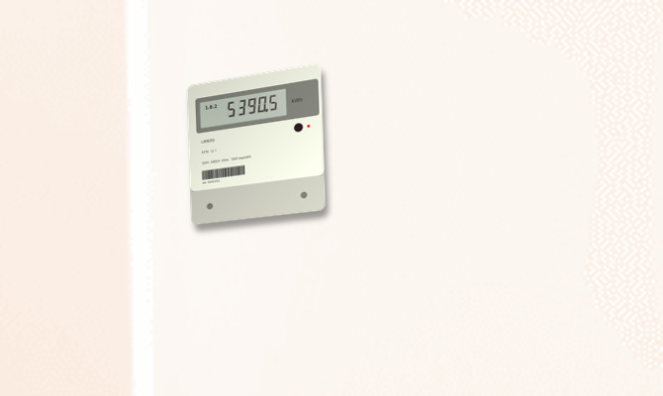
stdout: 5390.5 kWh
